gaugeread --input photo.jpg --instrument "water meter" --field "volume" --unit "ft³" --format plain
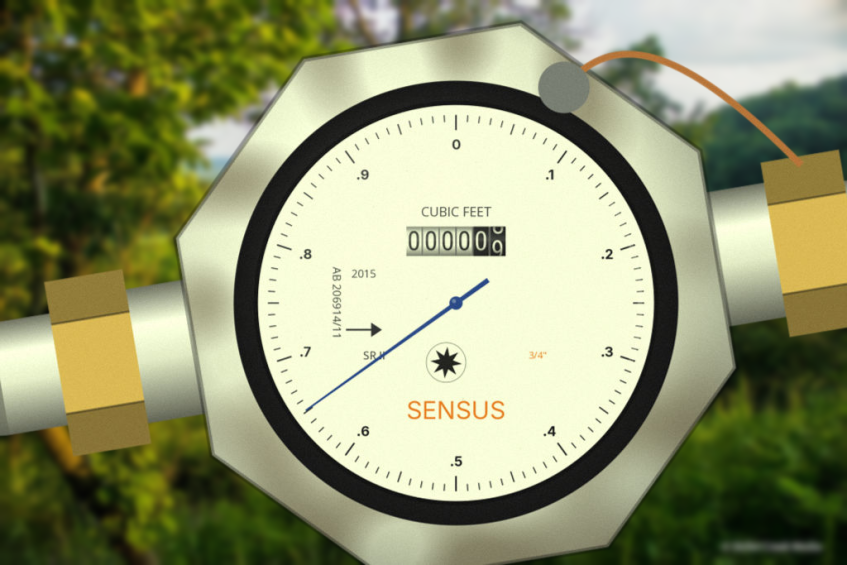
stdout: 8.65 ft³
